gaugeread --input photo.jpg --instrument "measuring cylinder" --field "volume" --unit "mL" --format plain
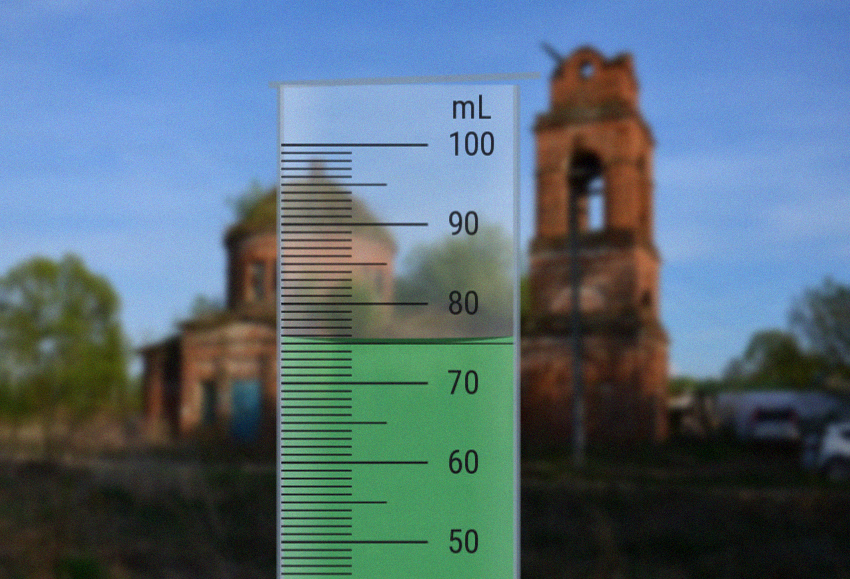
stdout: 75 mL
